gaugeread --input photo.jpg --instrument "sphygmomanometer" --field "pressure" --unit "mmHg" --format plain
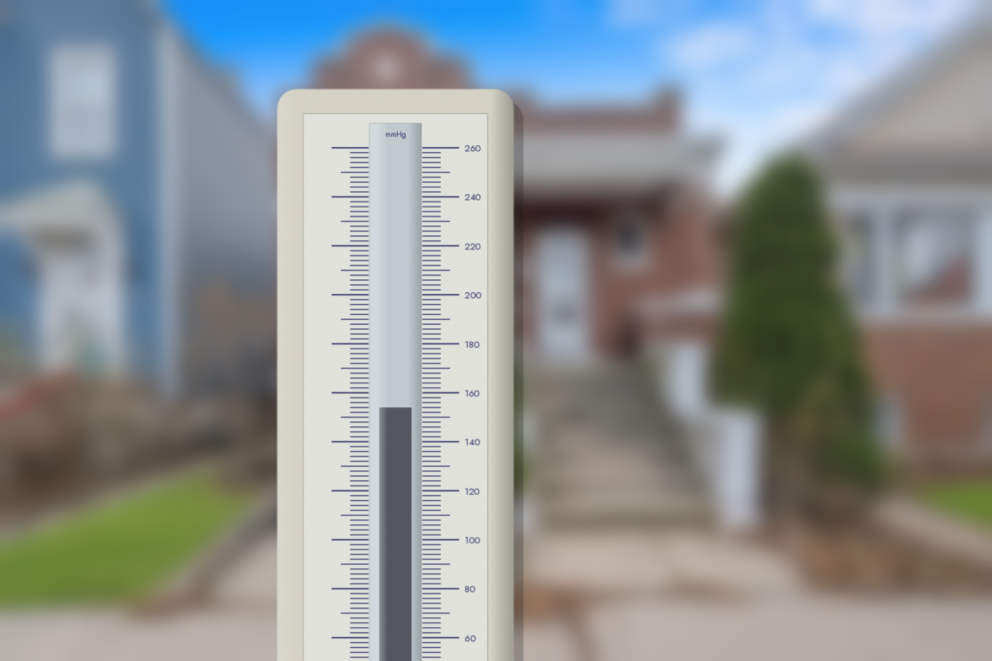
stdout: 154 mmHg
